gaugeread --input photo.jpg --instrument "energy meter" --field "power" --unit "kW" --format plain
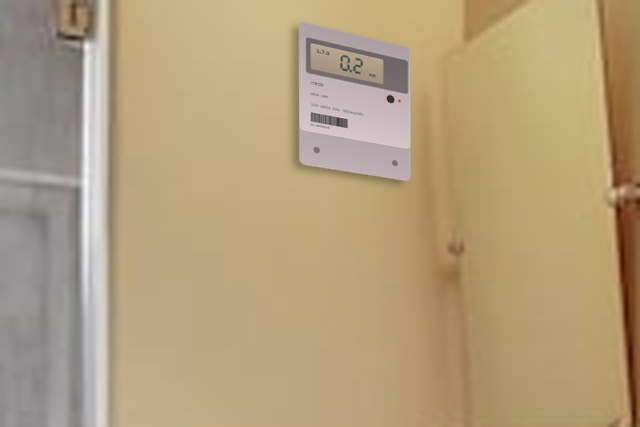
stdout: 0.2 kW
